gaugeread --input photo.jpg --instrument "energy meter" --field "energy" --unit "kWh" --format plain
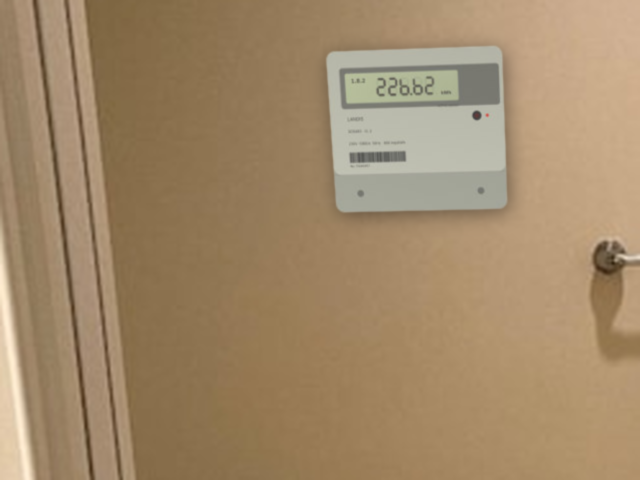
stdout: 226.62 kWh
